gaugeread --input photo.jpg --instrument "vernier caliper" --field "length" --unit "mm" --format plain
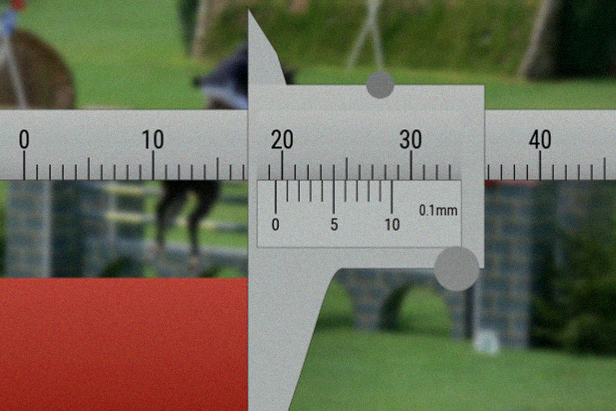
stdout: 19.5 mm
